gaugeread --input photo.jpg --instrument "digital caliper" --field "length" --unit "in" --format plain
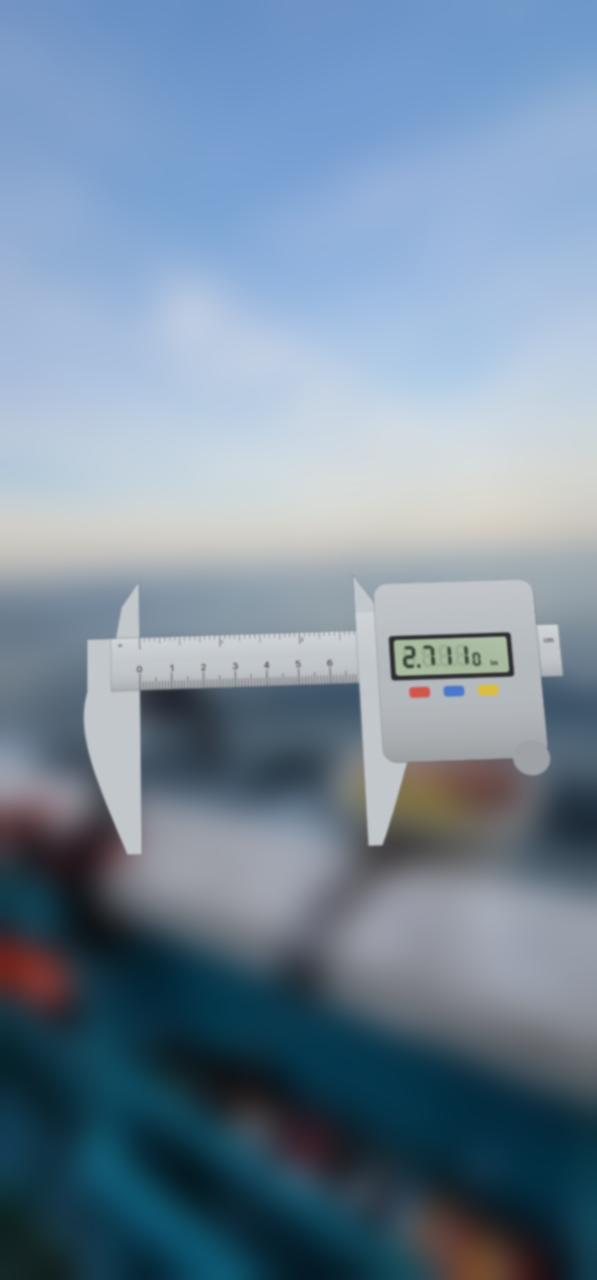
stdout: 2.7110 in
